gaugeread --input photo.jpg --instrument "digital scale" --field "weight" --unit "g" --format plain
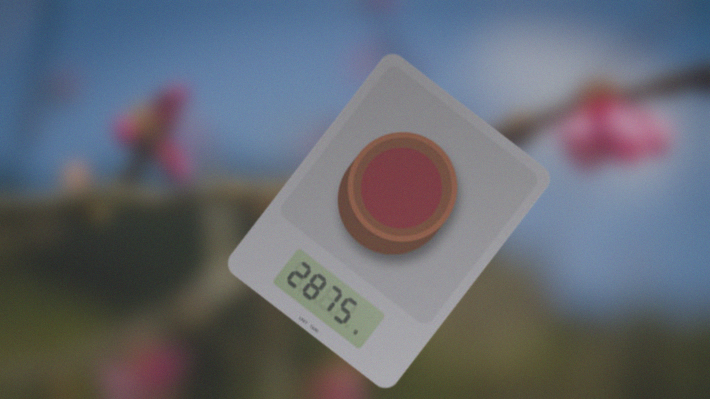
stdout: 2875 g
